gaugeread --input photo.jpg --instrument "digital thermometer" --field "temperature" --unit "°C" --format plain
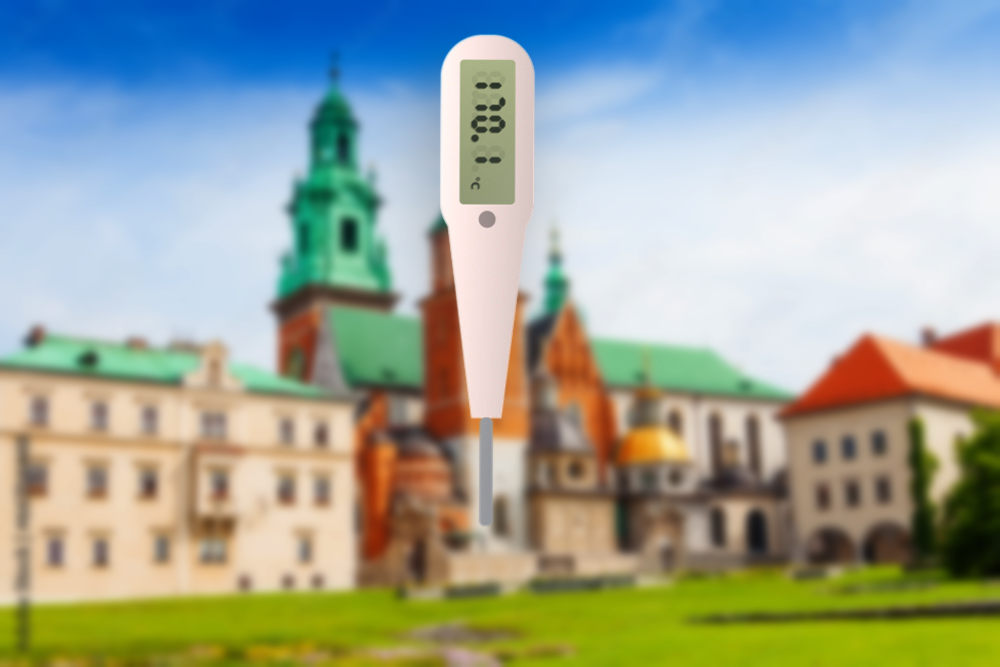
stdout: 170.1 °C
